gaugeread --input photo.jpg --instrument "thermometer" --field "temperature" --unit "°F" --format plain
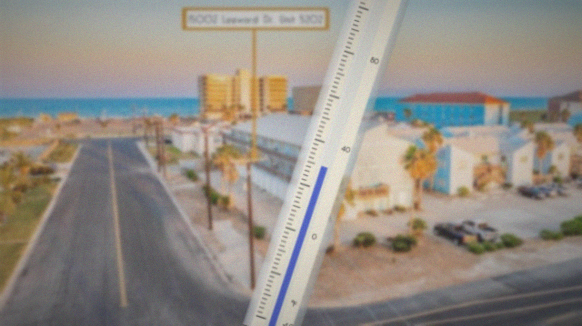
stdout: 30 °F
